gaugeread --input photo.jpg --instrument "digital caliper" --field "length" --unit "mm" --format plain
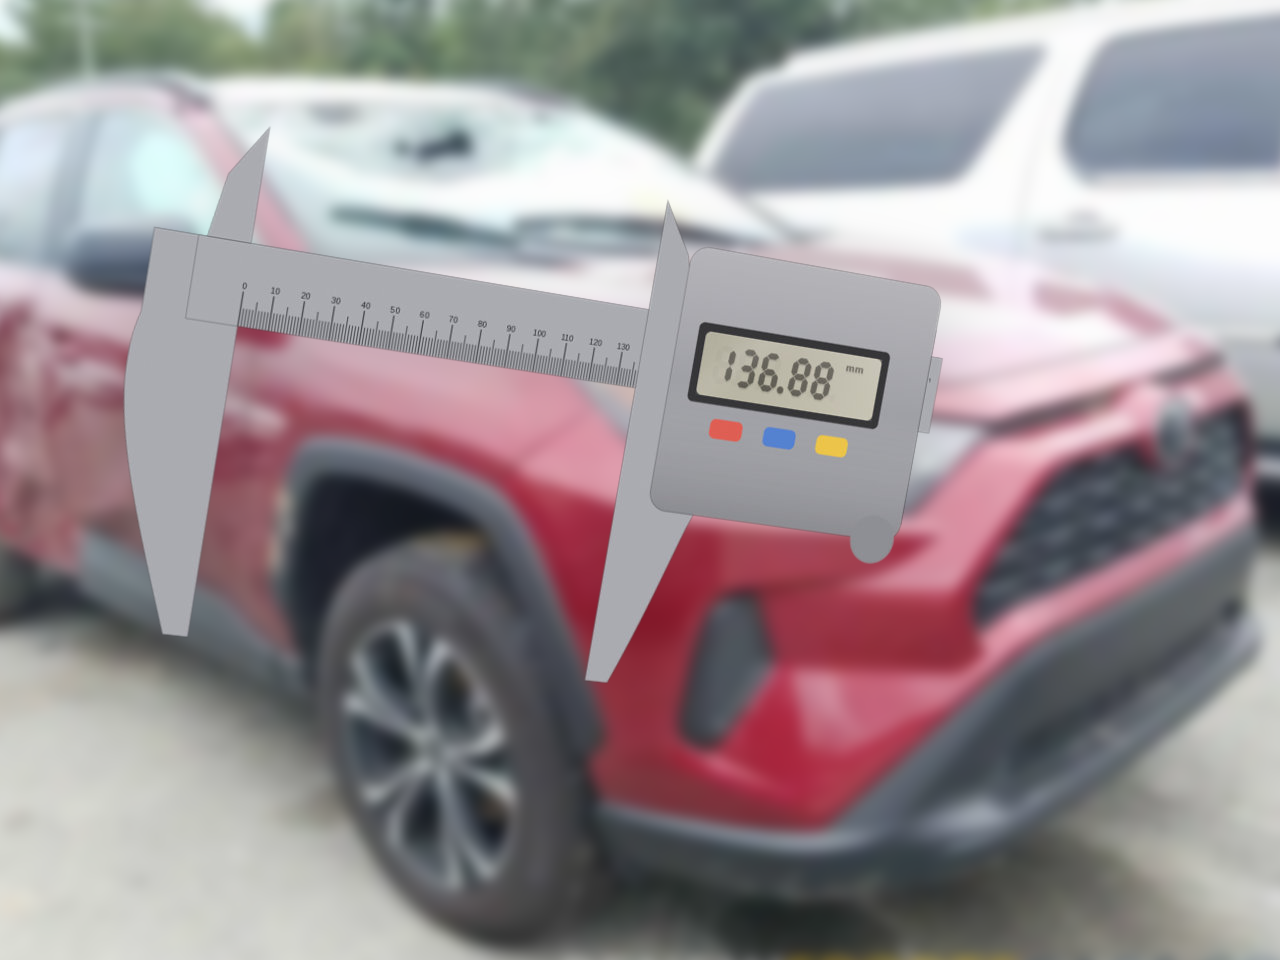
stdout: 136.88 mm
